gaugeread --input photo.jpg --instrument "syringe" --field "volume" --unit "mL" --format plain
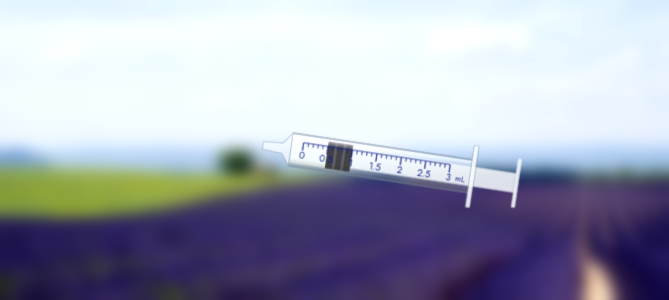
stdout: 0.5 mL
